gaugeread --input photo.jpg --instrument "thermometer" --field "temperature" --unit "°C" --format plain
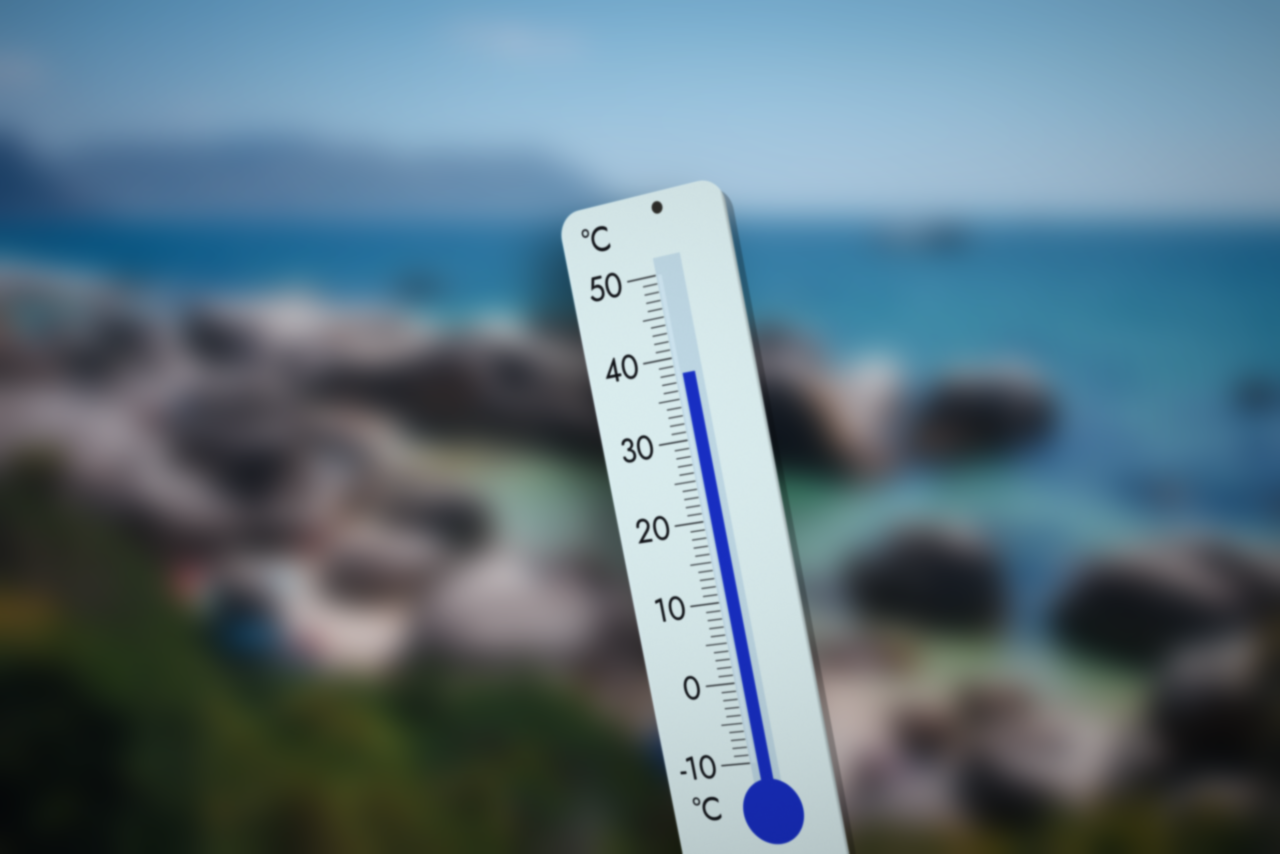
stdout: 38 °C
